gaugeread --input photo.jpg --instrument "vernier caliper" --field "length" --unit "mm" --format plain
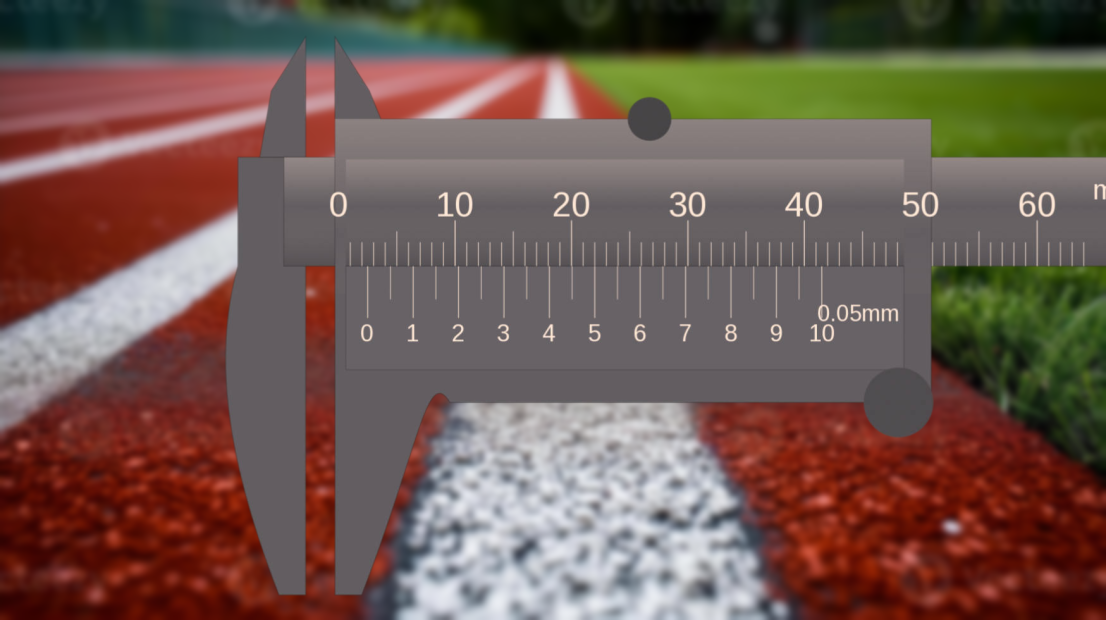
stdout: 2.5 mm
